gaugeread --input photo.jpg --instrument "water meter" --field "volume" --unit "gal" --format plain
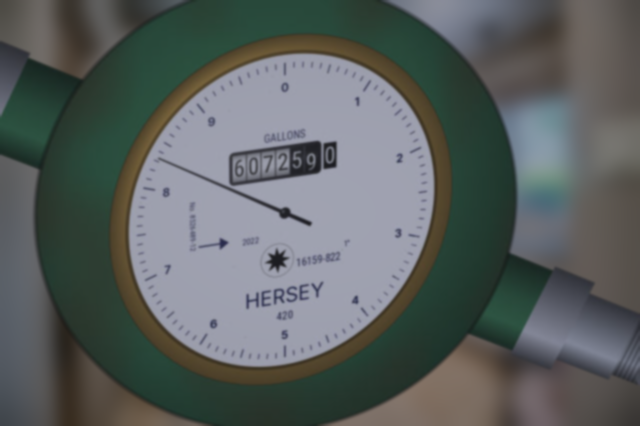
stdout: 6072588.3 gal
